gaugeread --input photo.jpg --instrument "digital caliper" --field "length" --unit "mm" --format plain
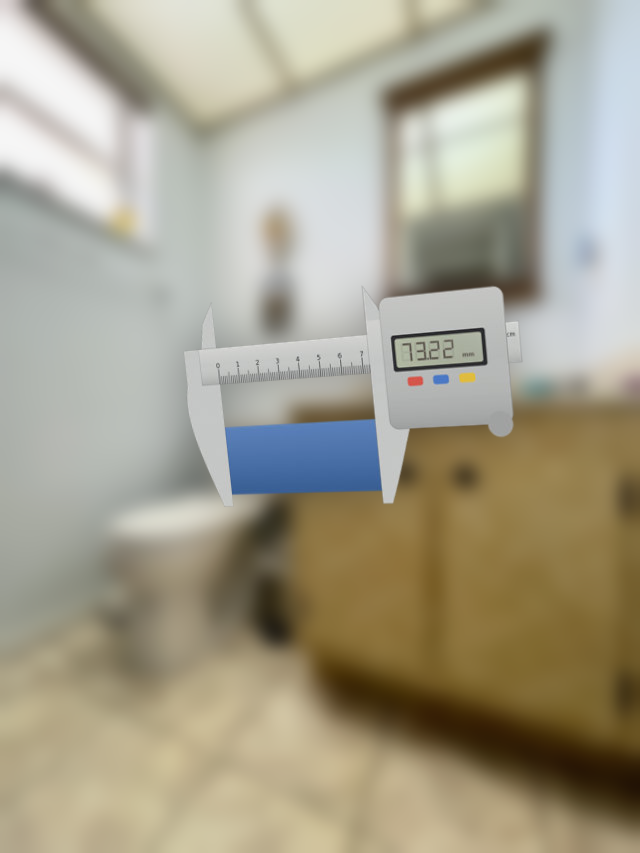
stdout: 73.22 mm
